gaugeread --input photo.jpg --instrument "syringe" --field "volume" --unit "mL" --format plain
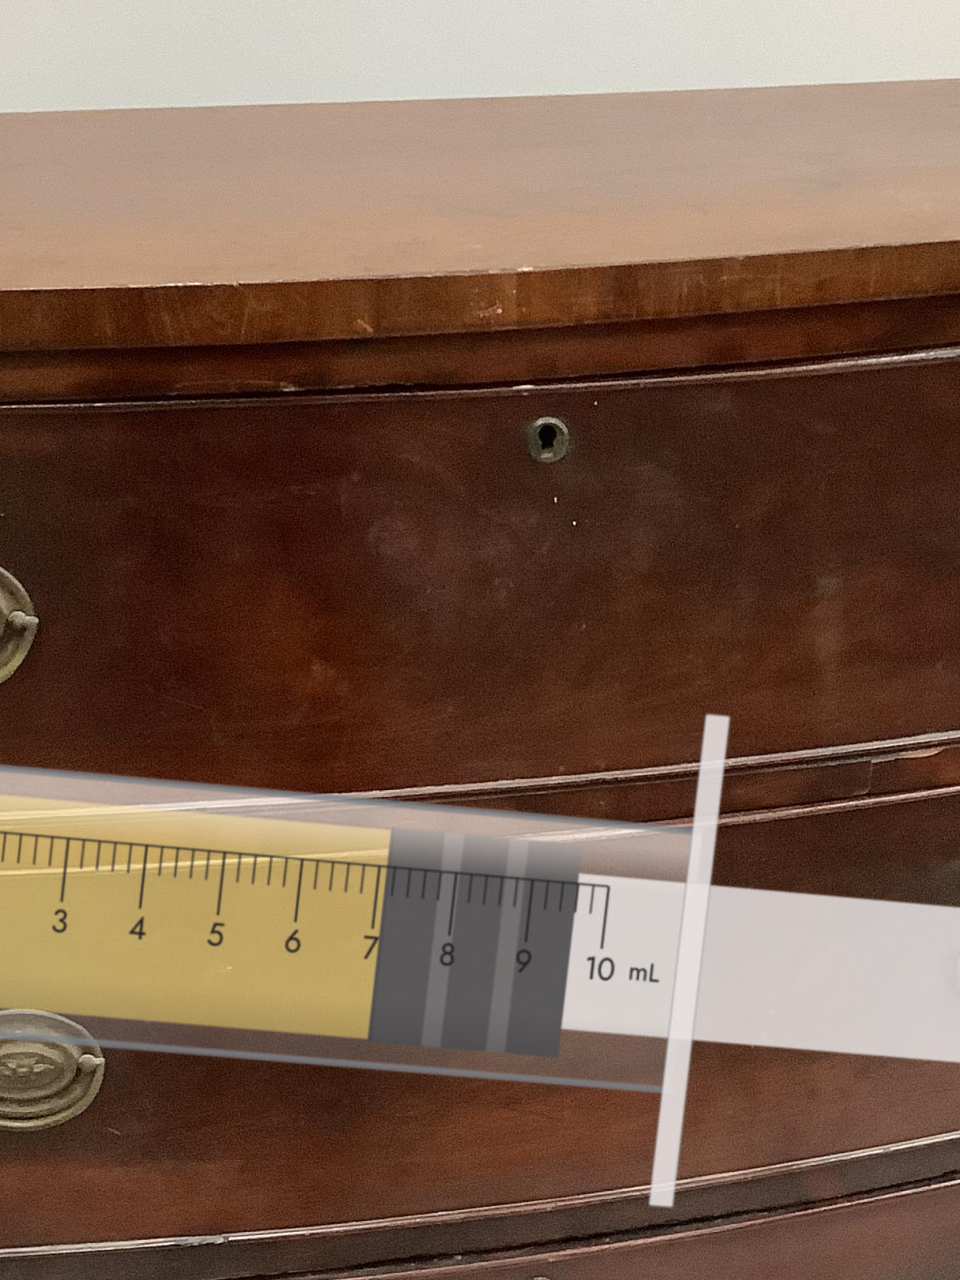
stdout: 7.1 mL
